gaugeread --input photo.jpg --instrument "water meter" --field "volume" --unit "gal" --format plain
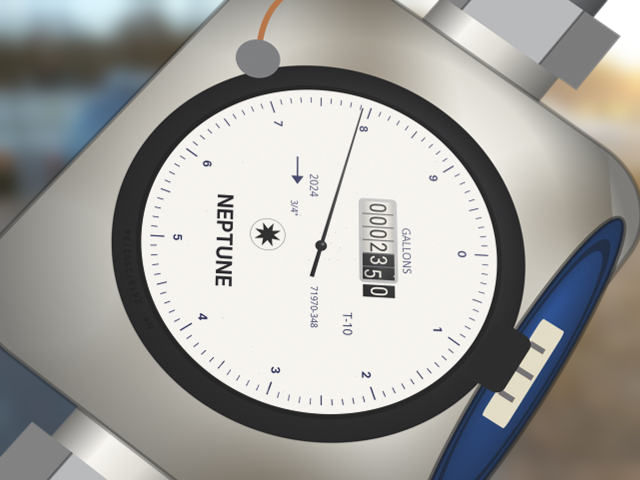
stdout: 2347.9 gal
